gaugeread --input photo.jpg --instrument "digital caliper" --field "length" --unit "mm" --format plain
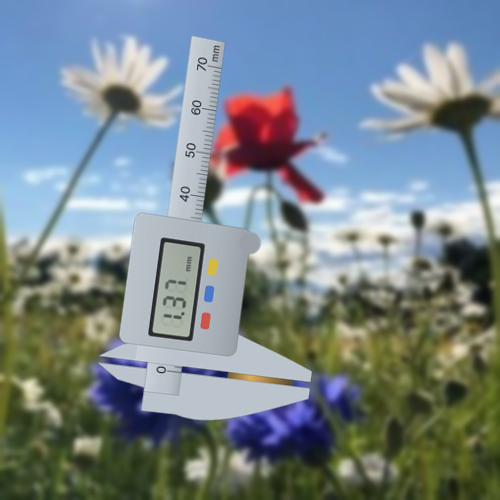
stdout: 1.37 mm
